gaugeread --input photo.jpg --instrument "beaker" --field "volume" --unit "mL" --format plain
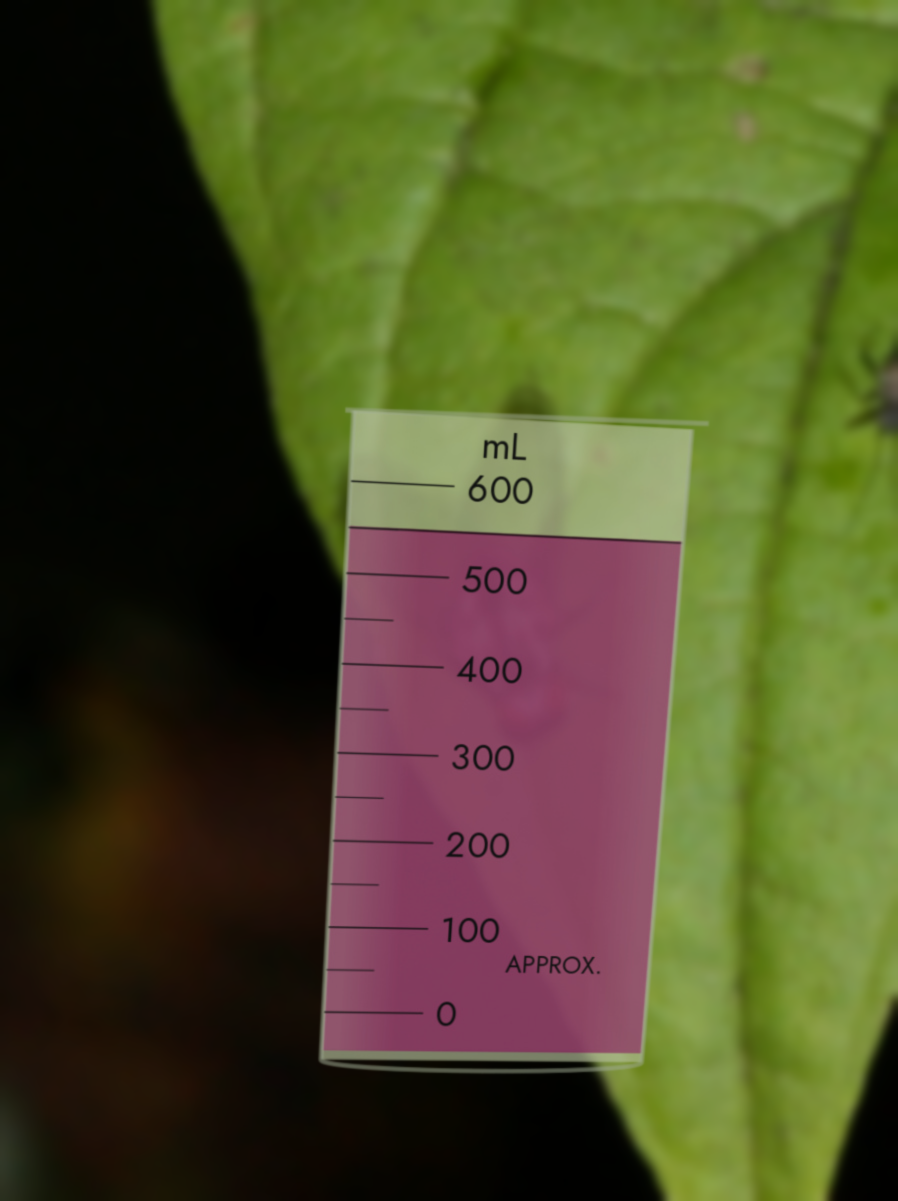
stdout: 550 mL
